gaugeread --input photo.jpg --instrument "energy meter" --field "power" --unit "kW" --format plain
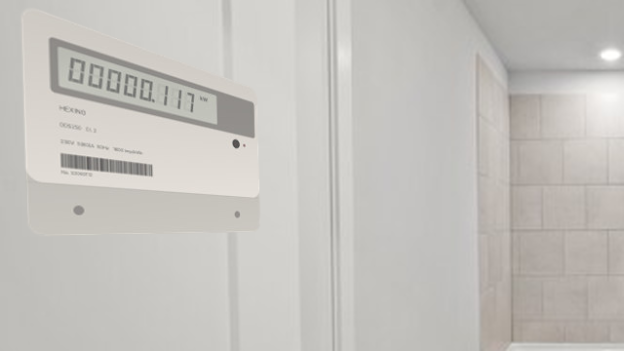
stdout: 0.117 kW
